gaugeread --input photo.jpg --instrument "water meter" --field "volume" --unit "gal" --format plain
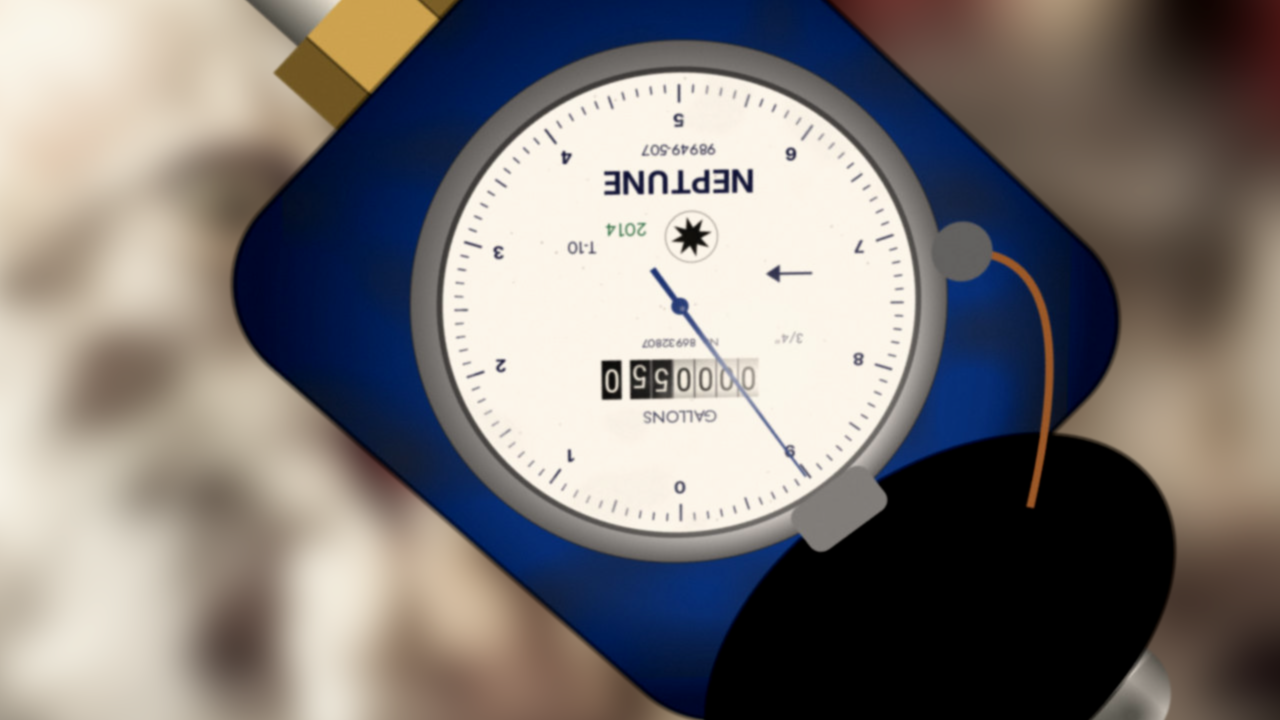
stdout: 549.0 gal
